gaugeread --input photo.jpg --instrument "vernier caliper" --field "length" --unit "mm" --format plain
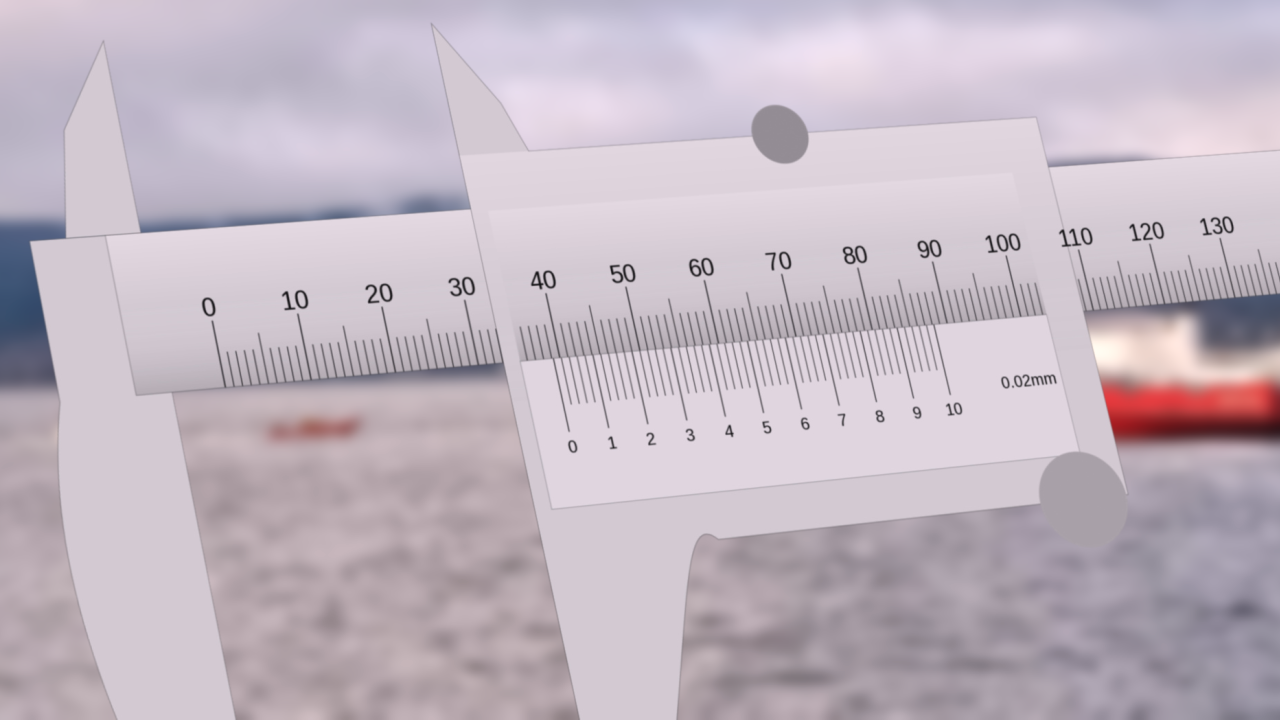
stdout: 39.2 mm
